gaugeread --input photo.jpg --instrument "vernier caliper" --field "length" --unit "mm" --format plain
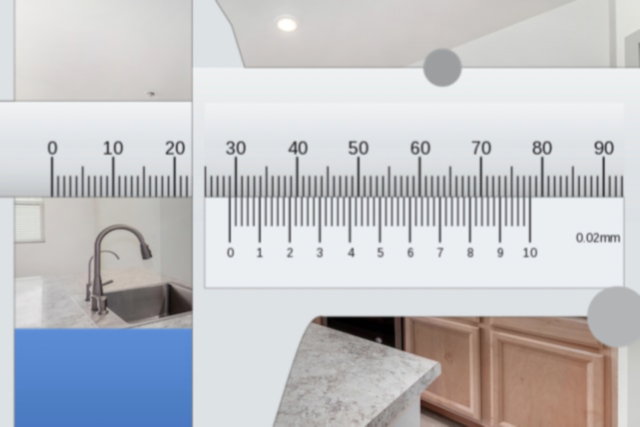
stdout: 29.0 mm
